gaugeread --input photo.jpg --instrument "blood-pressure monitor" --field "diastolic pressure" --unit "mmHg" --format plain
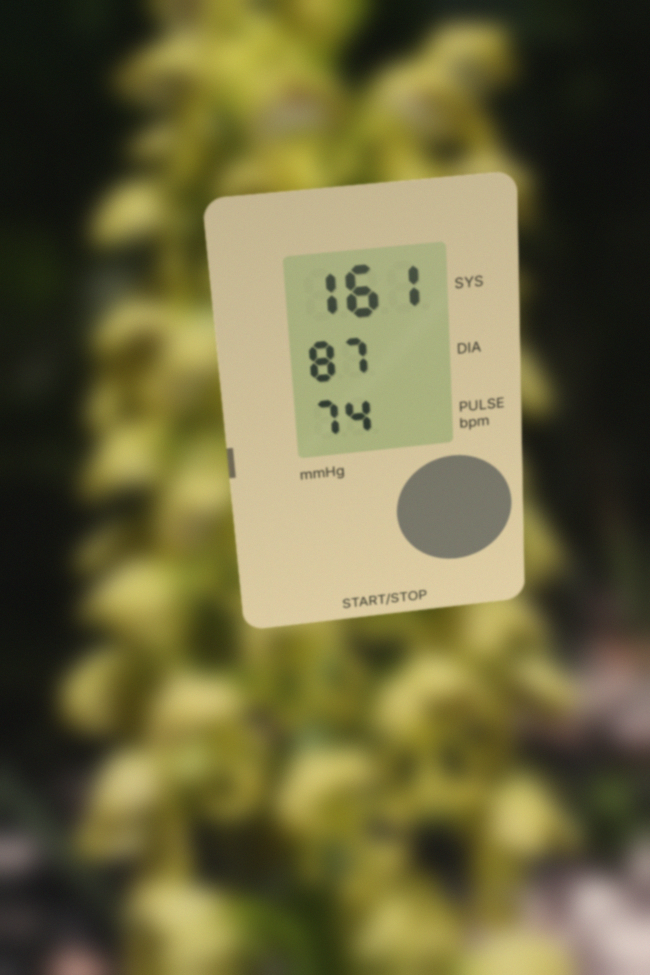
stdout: 87 mmHg
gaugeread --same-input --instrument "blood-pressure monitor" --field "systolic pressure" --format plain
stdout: 161 mmHg
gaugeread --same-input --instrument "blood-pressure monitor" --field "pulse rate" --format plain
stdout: 74 bpm
